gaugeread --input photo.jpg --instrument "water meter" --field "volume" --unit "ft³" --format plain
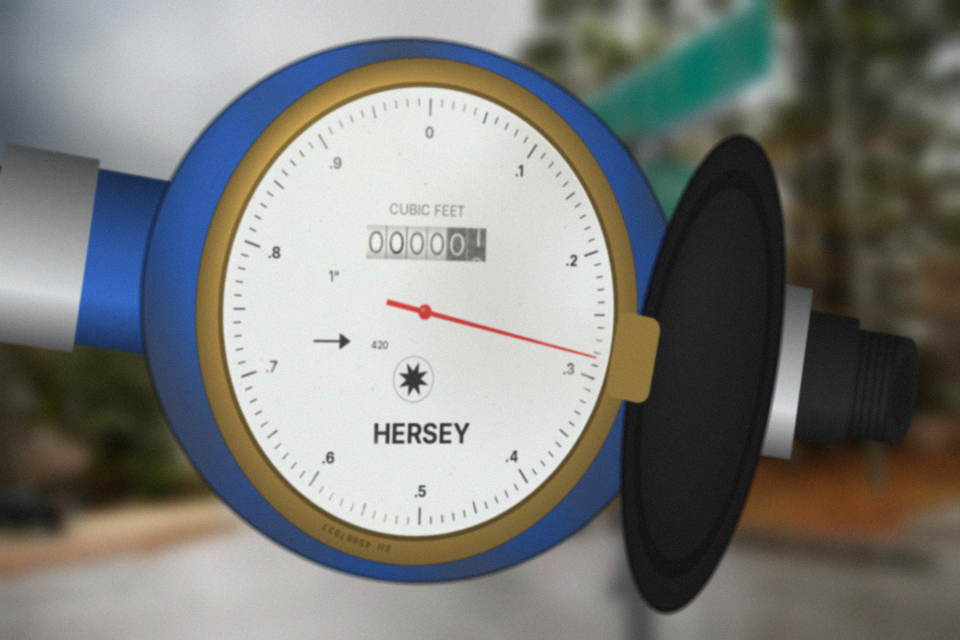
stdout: 1.28 ft³
